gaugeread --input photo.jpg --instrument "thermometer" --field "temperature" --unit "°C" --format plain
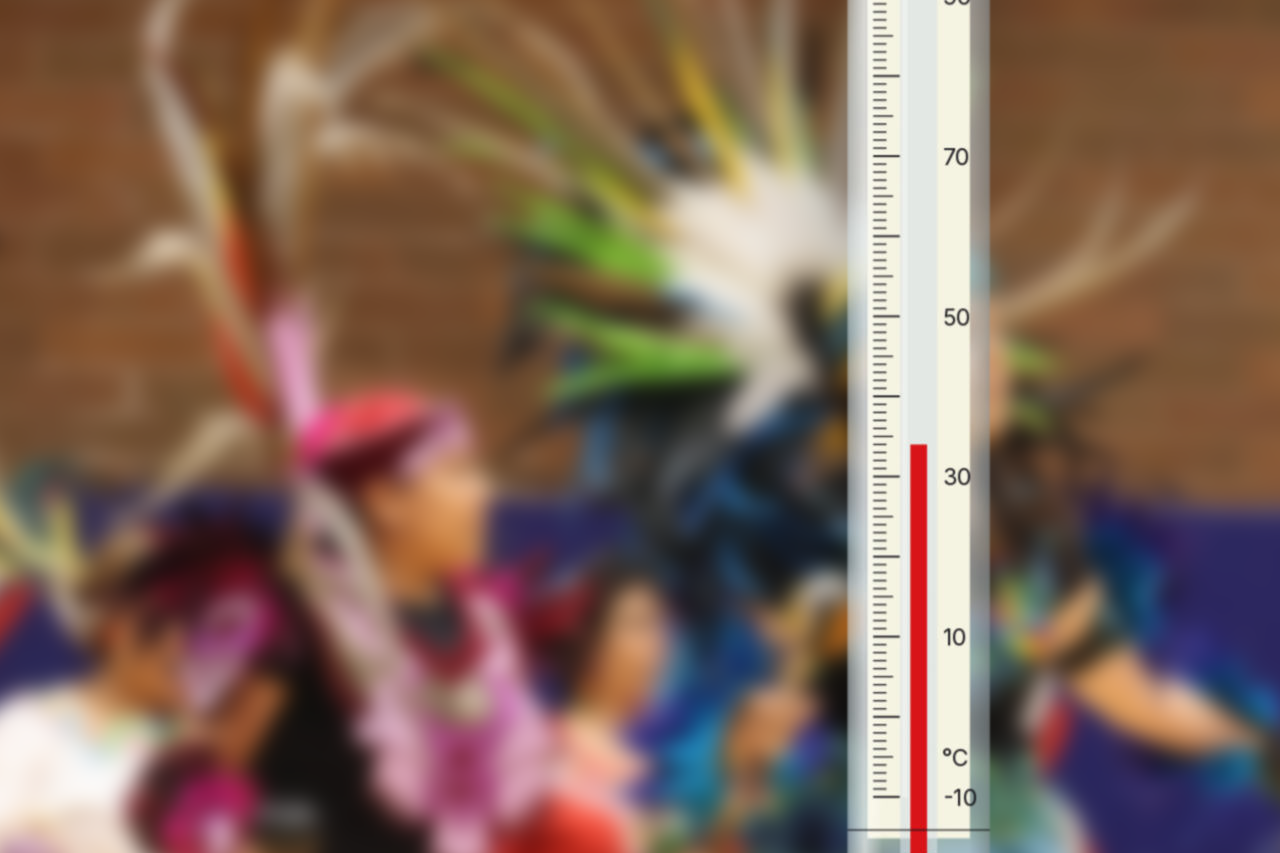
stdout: 34 °C
